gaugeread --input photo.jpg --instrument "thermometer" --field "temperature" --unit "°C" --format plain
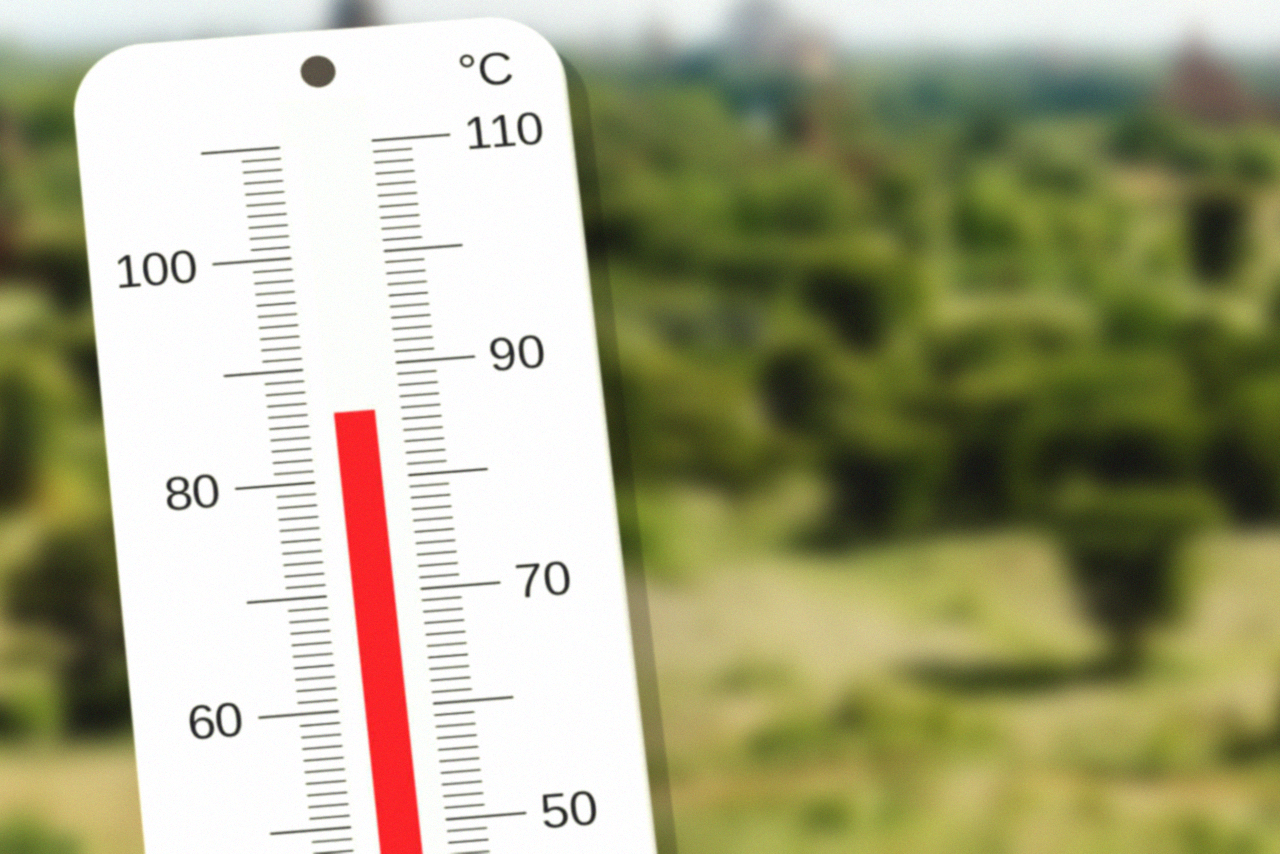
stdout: 86 °C
